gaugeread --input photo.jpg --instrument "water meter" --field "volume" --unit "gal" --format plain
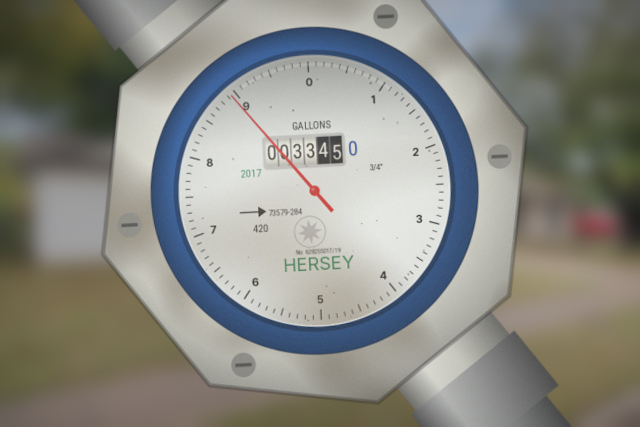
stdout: 33448.9 gal
